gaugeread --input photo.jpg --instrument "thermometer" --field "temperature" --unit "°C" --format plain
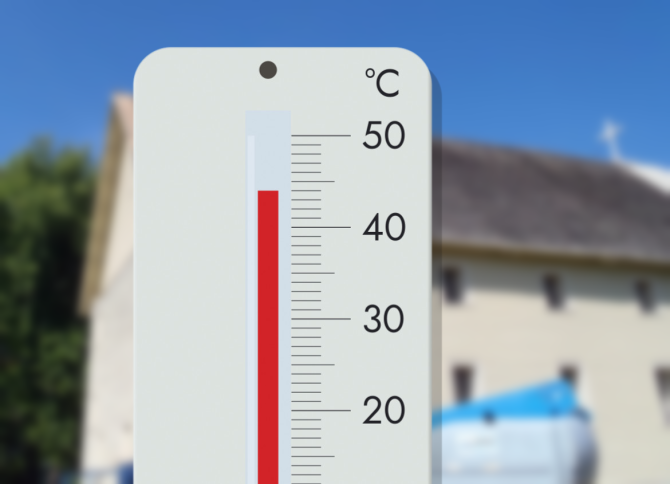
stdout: 44 °C
